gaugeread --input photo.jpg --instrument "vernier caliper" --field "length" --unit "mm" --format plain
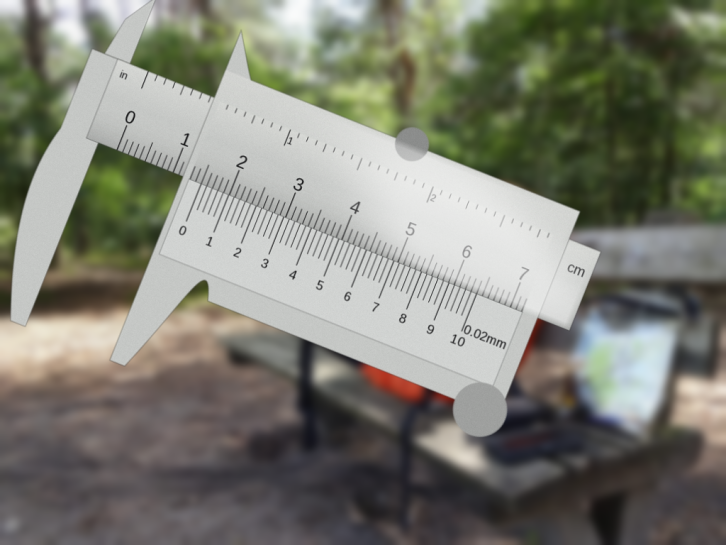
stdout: 15.0 mm
